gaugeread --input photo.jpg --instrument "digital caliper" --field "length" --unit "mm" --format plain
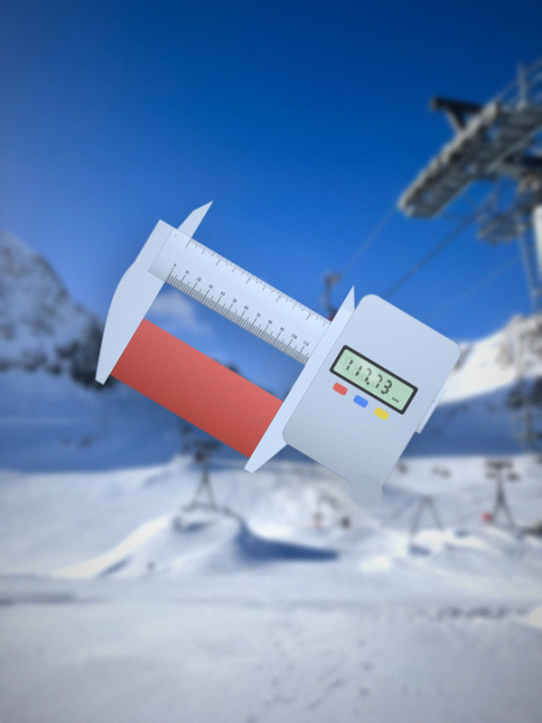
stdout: 117.73 mm
